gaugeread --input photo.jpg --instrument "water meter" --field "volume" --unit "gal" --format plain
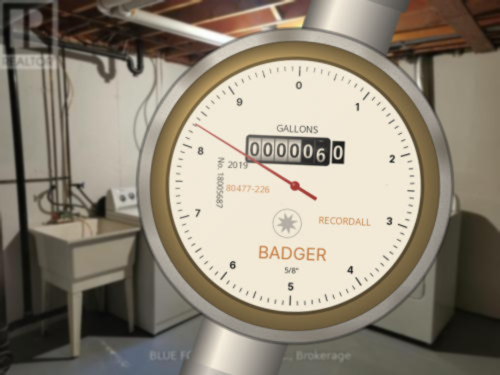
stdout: 58.3 gal
